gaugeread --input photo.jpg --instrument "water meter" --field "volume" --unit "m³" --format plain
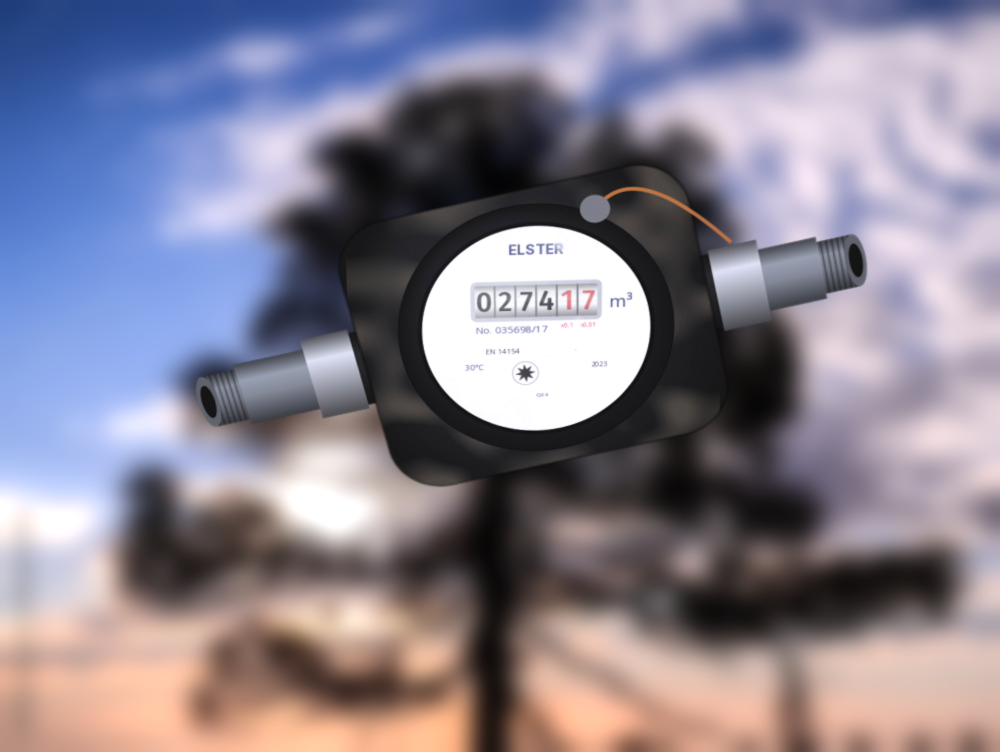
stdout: 274.17 m³
